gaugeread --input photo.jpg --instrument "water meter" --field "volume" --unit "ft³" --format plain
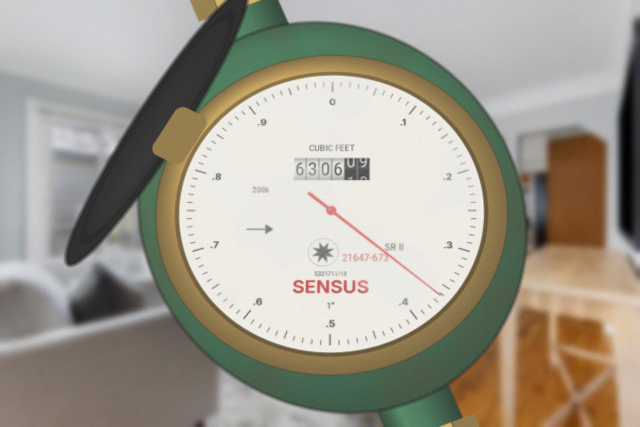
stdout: 630609.36 ft³
